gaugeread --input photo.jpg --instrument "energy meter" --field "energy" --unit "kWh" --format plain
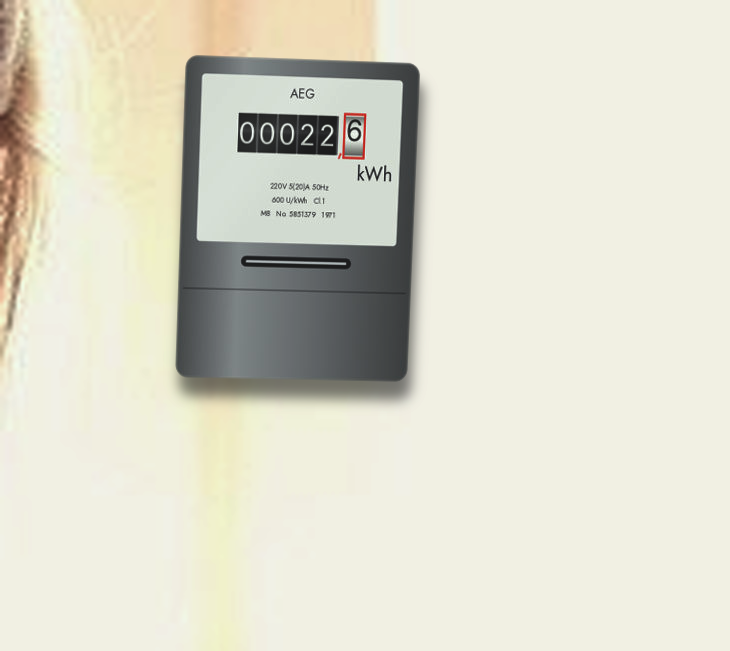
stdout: 22.6 kWh
